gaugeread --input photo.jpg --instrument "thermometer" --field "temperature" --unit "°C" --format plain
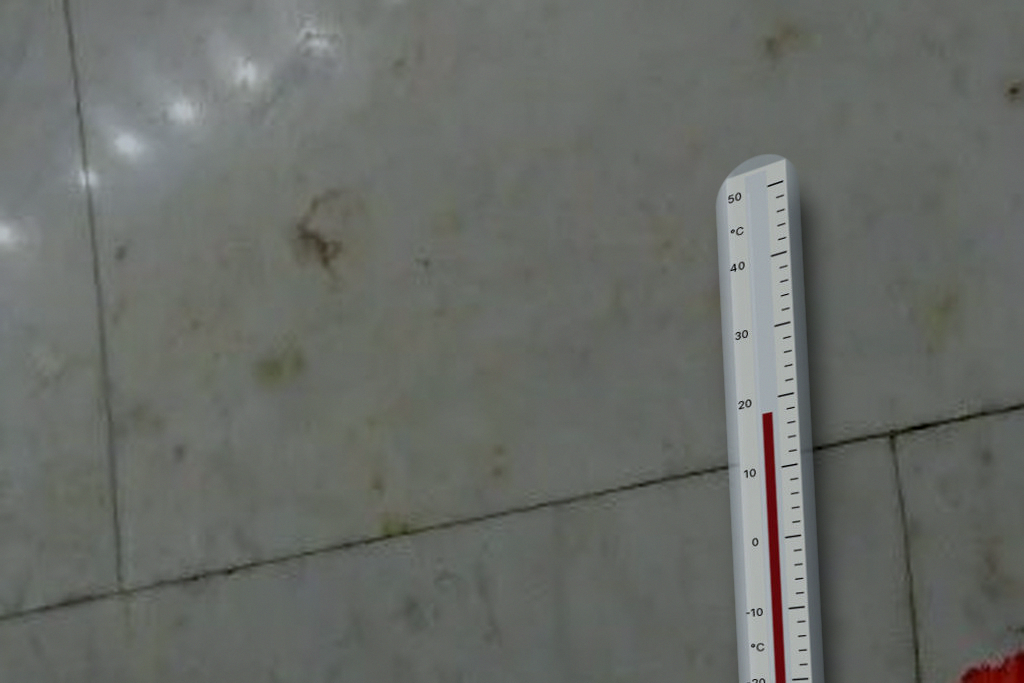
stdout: 18 °C
